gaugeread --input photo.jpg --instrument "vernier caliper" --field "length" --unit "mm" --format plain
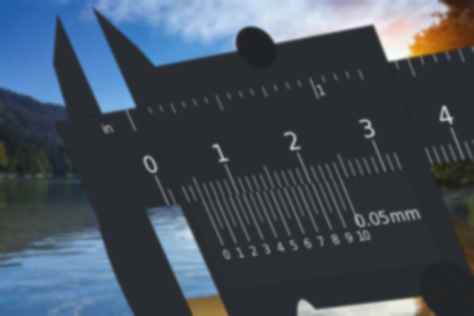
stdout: 5.0 mm
